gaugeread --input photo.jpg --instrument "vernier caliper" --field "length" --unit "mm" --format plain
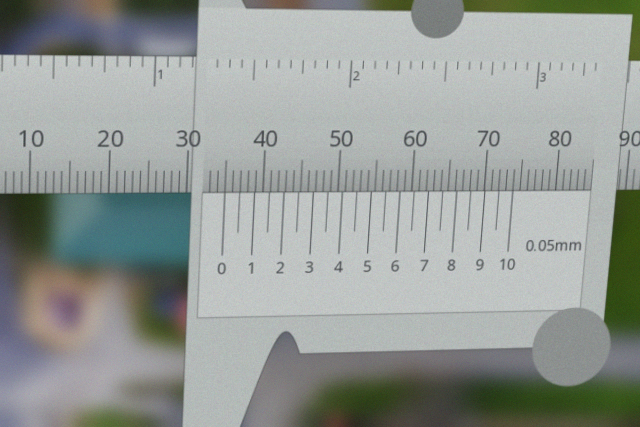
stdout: 35.0 mm
